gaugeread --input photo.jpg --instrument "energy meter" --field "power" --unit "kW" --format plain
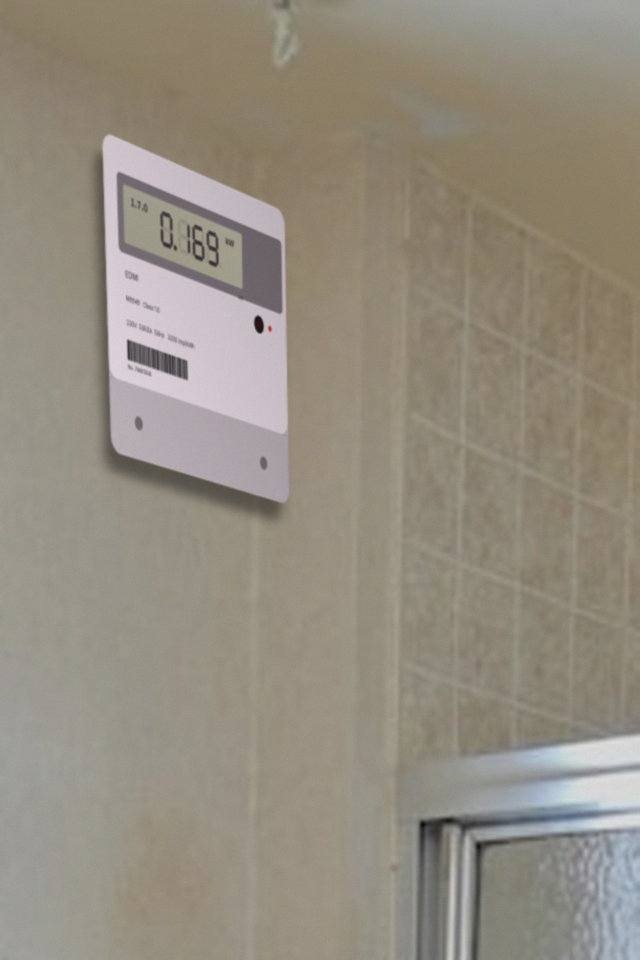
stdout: 0.169 kW
